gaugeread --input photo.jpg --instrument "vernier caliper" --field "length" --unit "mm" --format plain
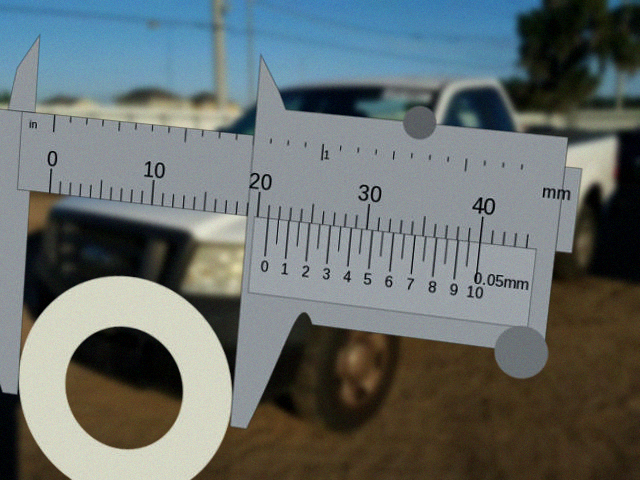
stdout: 21.0 mm
